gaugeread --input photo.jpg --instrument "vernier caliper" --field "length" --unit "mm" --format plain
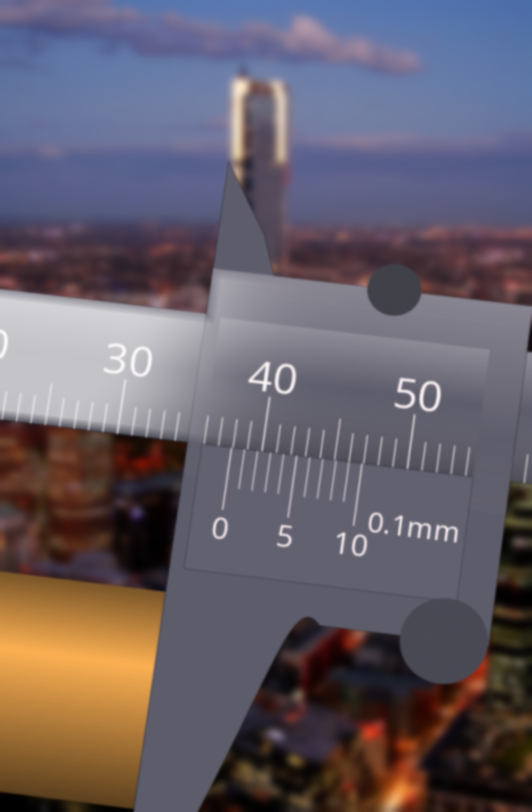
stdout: 37.9 mm
